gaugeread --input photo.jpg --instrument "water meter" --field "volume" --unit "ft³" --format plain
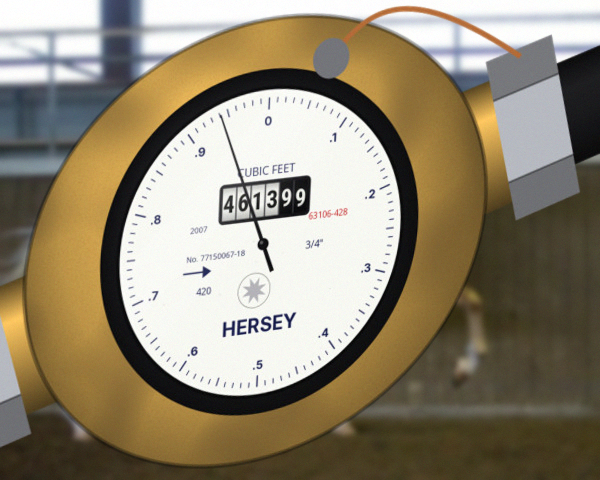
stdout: 461398.94 ft³
